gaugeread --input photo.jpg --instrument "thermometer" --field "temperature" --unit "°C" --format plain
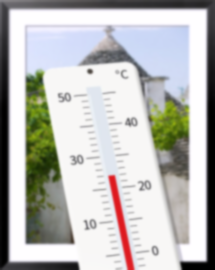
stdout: 24 °C
